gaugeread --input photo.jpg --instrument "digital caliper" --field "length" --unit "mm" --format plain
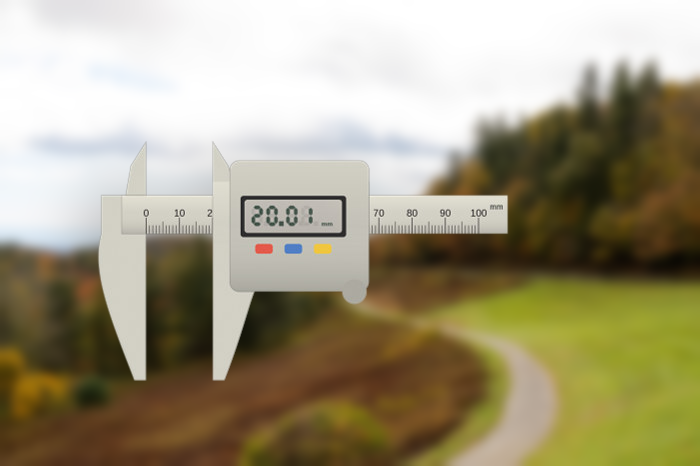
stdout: 20.01 mm
